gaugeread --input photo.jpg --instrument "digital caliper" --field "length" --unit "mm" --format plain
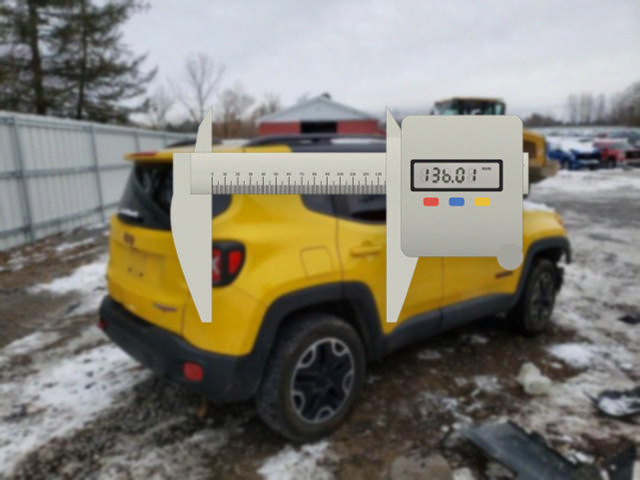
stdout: 136.01 mm
